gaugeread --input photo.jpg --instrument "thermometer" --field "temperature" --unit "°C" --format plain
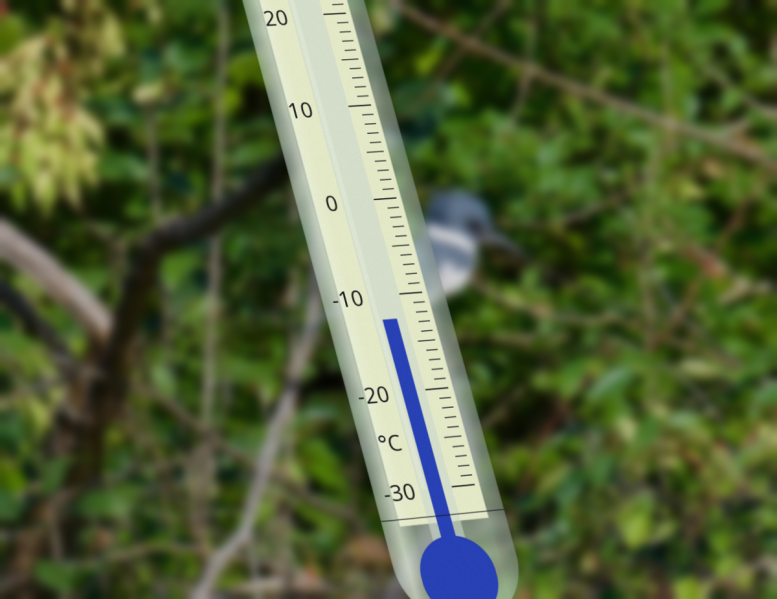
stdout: -12.5 °C
